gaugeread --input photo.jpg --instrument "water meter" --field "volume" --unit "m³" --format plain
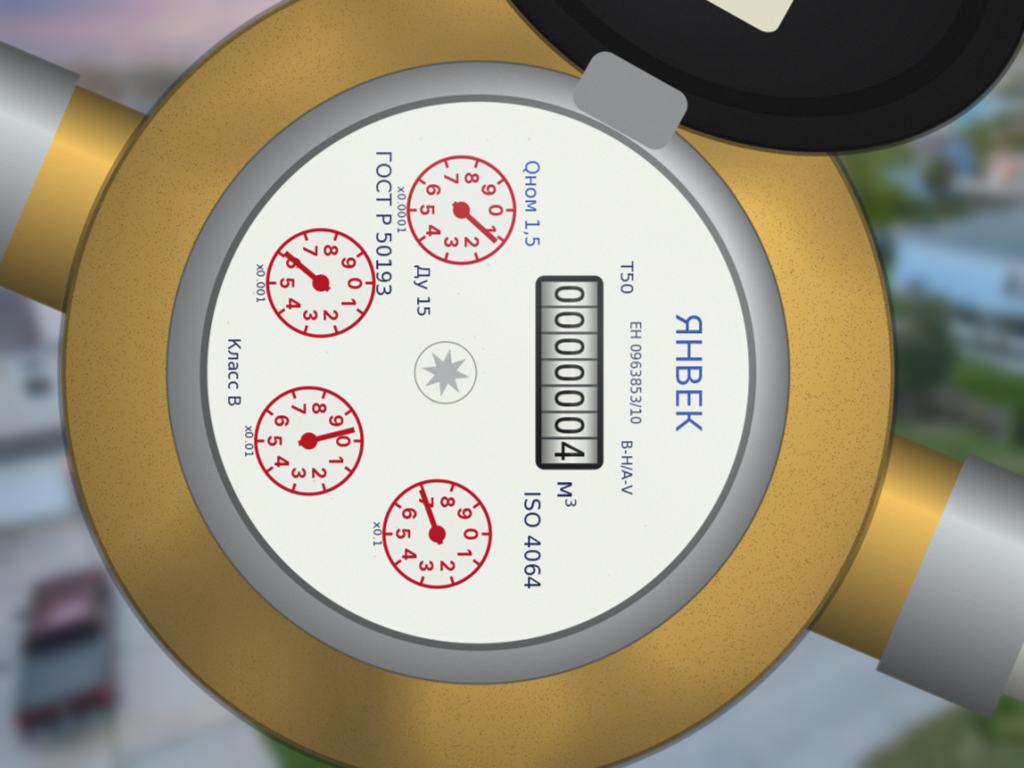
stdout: 4.6961 m³
